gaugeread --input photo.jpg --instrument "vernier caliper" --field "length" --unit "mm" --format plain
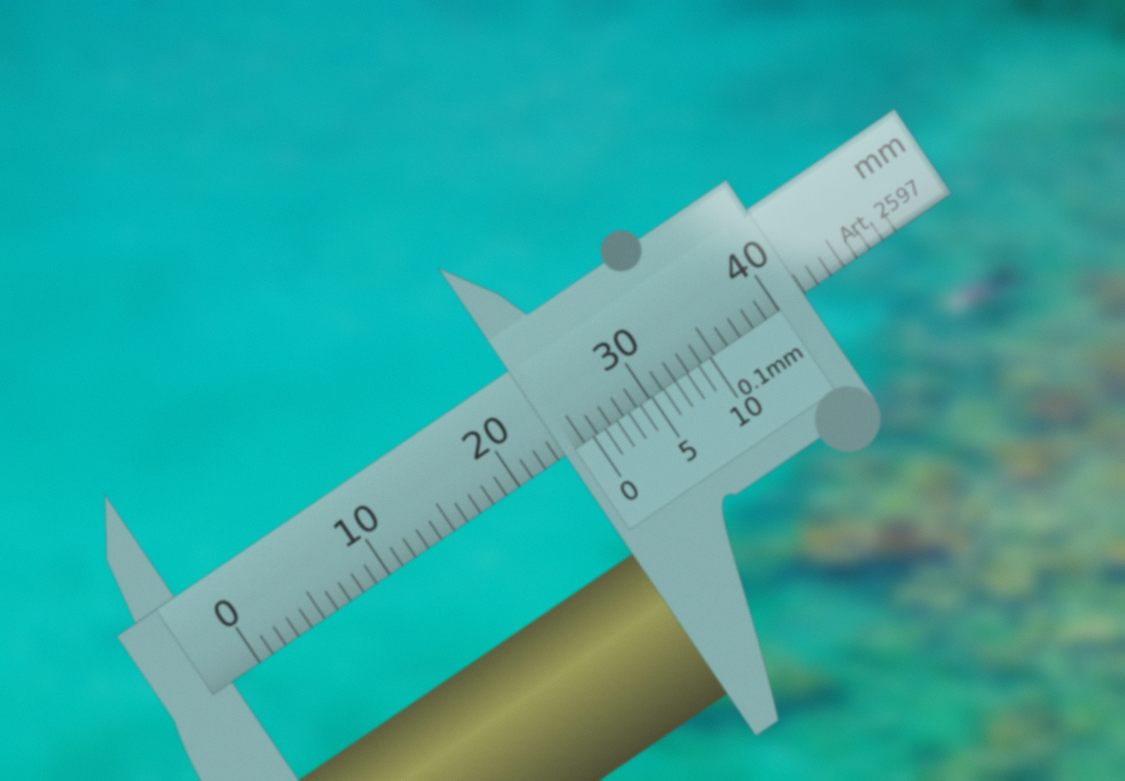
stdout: 25.7 mm
